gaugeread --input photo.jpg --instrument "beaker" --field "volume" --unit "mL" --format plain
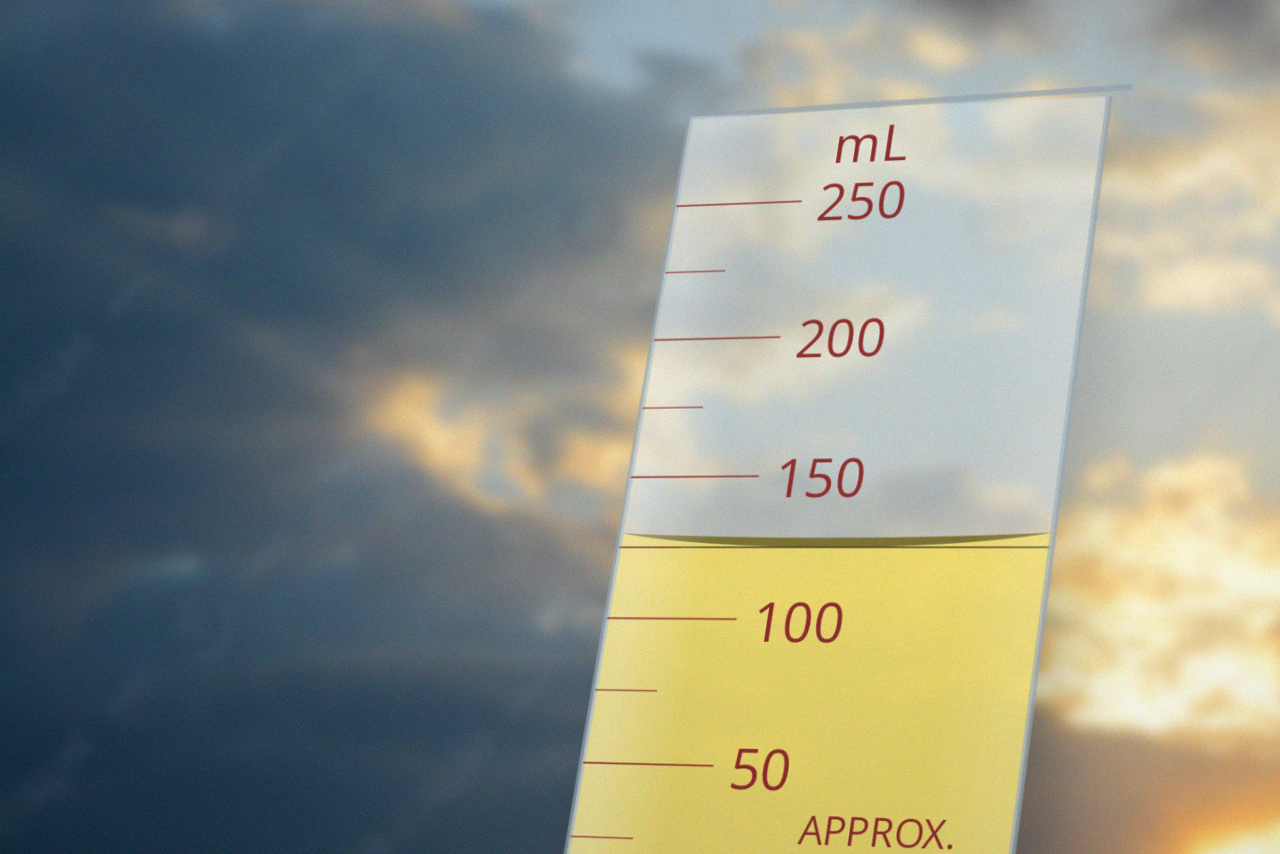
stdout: 125 mL
